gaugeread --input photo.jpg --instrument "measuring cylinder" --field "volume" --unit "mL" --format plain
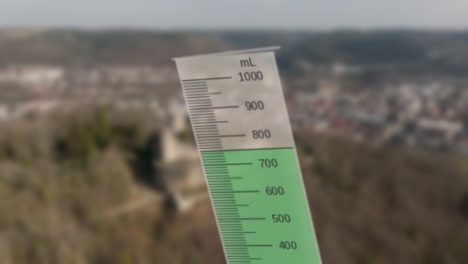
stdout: 750 mL
